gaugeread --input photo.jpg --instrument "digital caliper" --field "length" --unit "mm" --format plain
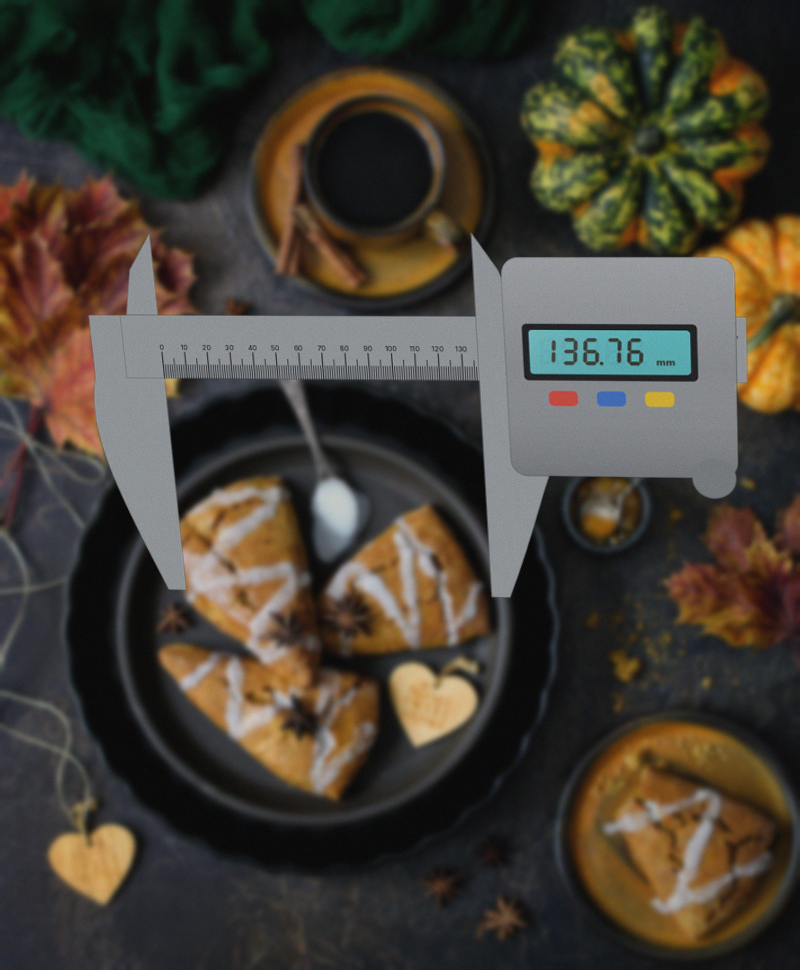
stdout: 136.76 mm
